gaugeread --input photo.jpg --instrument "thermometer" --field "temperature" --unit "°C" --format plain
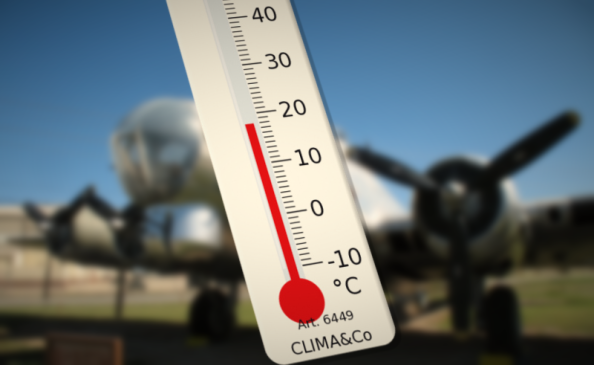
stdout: 18 °C
